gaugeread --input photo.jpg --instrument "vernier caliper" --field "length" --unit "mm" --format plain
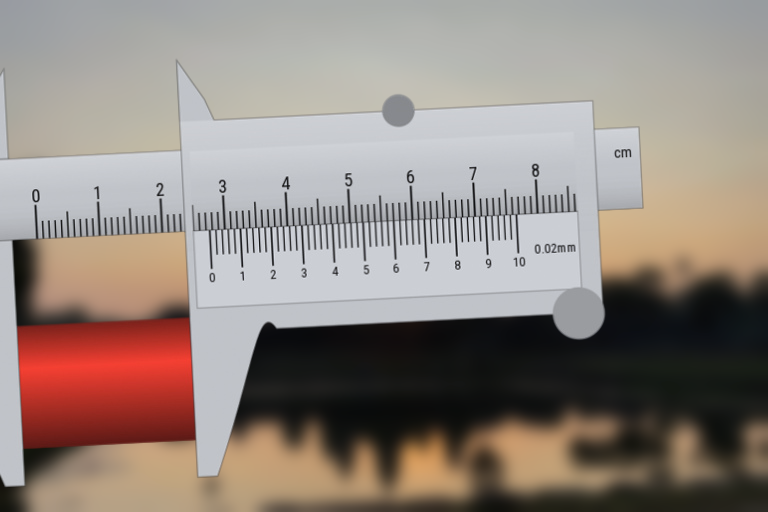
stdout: 27.6 mm
